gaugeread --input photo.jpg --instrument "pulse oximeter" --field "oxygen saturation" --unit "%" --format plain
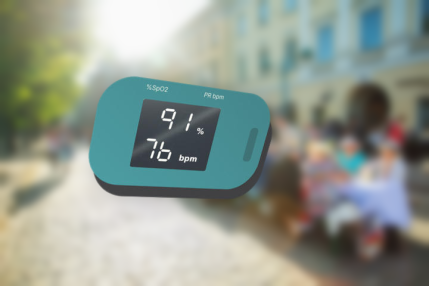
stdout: 91 %
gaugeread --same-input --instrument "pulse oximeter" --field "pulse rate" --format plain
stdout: 76 bpm
